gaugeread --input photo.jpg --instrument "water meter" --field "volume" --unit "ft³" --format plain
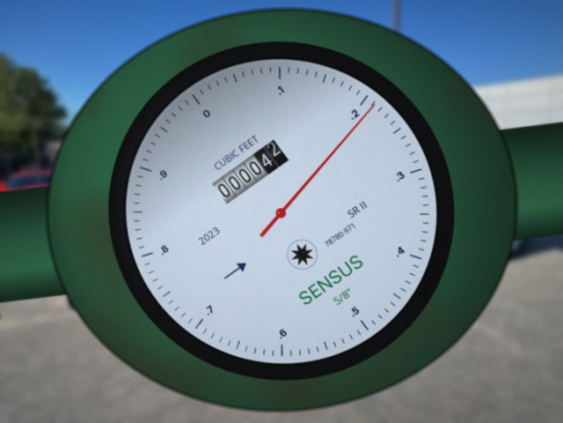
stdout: 42.21 ft³
